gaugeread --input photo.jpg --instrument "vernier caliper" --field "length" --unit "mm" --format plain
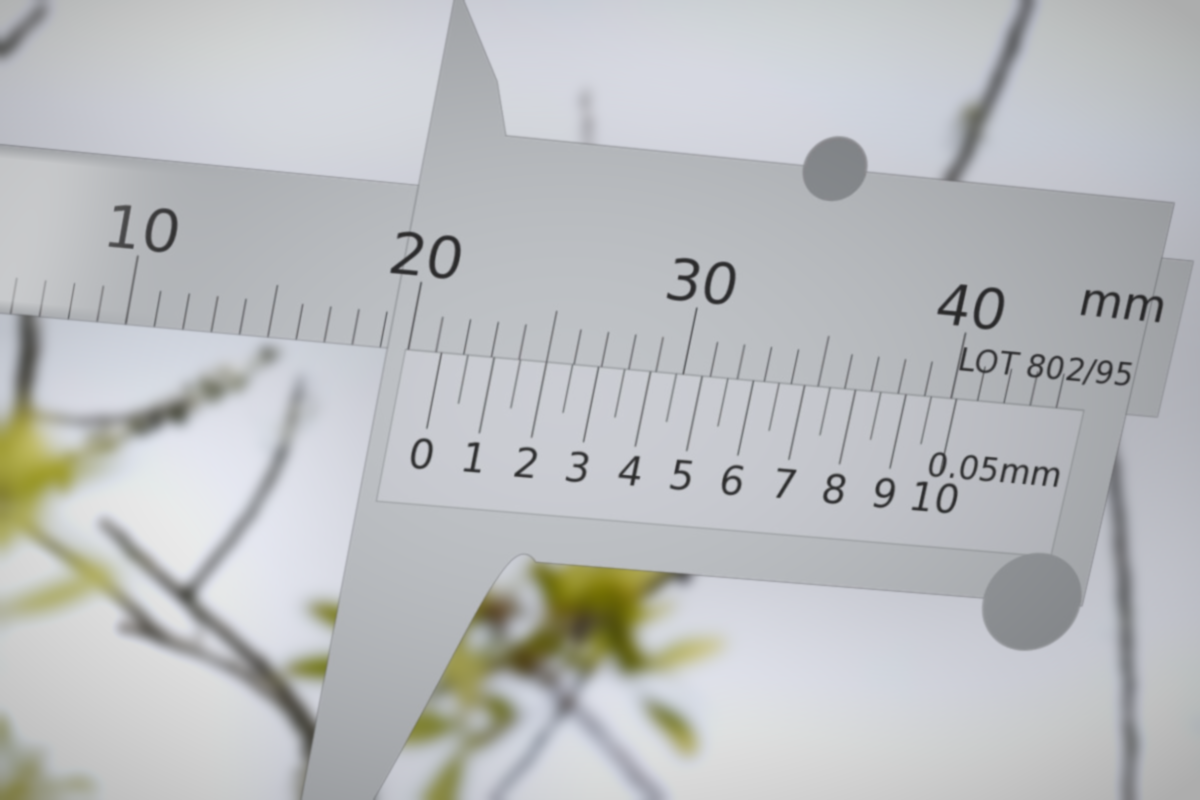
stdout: 21.2 mm
